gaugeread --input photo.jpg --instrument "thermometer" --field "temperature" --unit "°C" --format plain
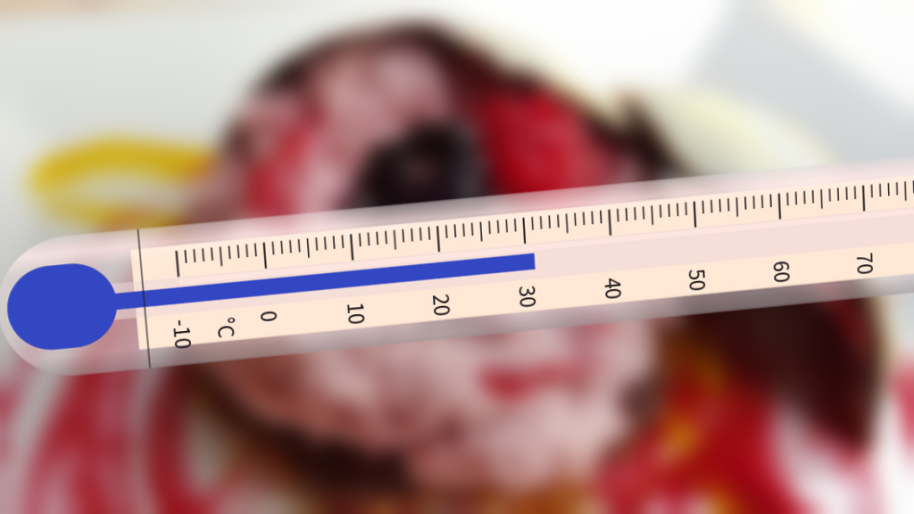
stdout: 31 °C
